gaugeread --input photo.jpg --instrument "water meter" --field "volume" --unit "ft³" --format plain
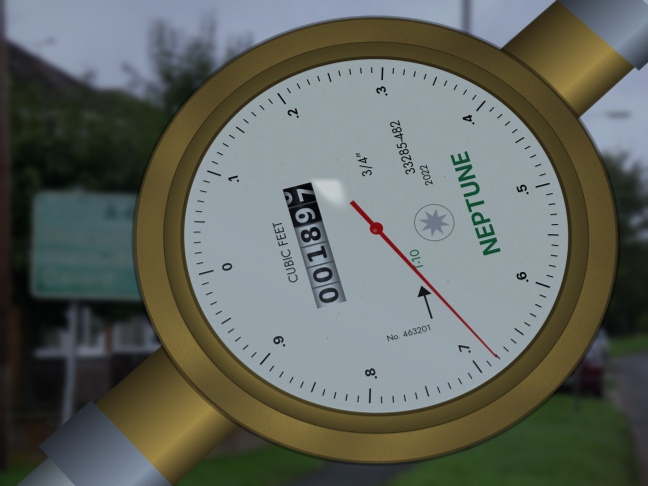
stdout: 1896.68 ft³
